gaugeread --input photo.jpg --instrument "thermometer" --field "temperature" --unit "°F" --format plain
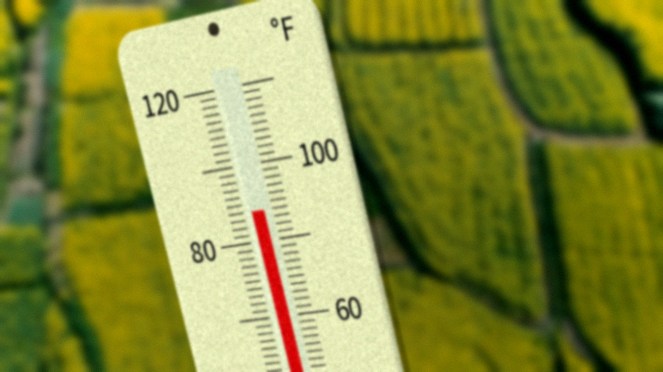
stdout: 88 °F
